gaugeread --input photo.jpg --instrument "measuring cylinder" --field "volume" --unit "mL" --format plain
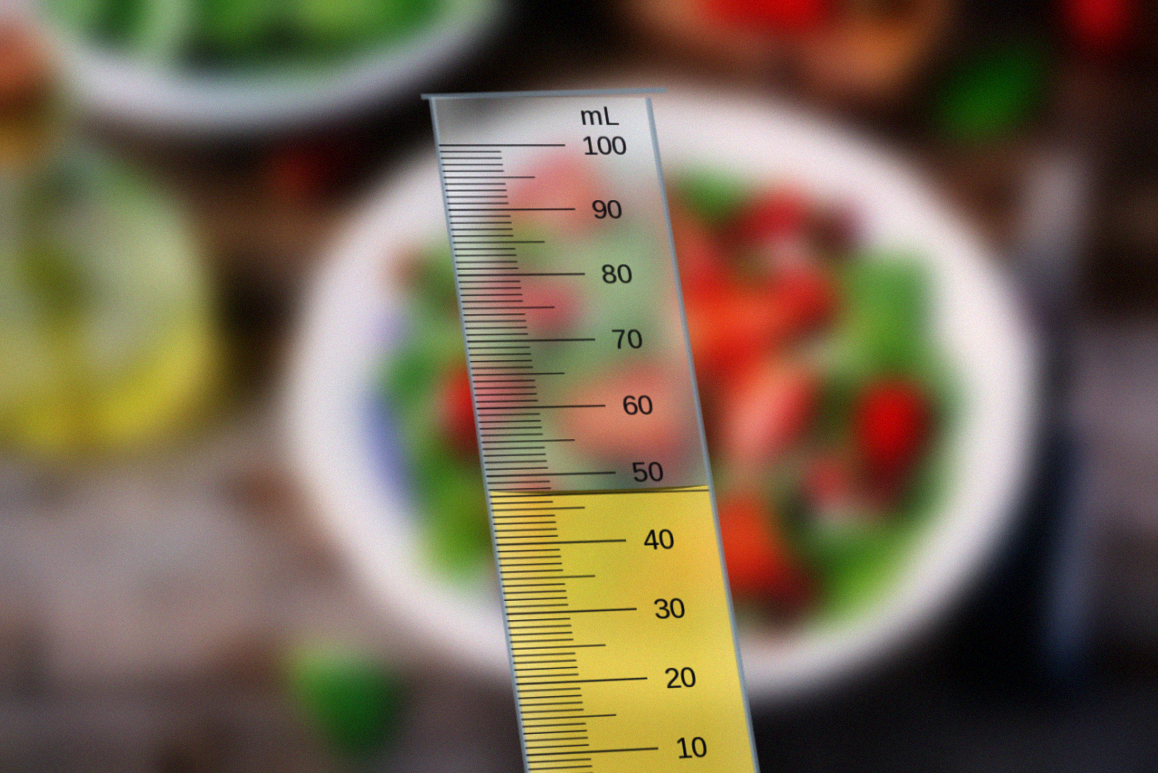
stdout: 47 mL
